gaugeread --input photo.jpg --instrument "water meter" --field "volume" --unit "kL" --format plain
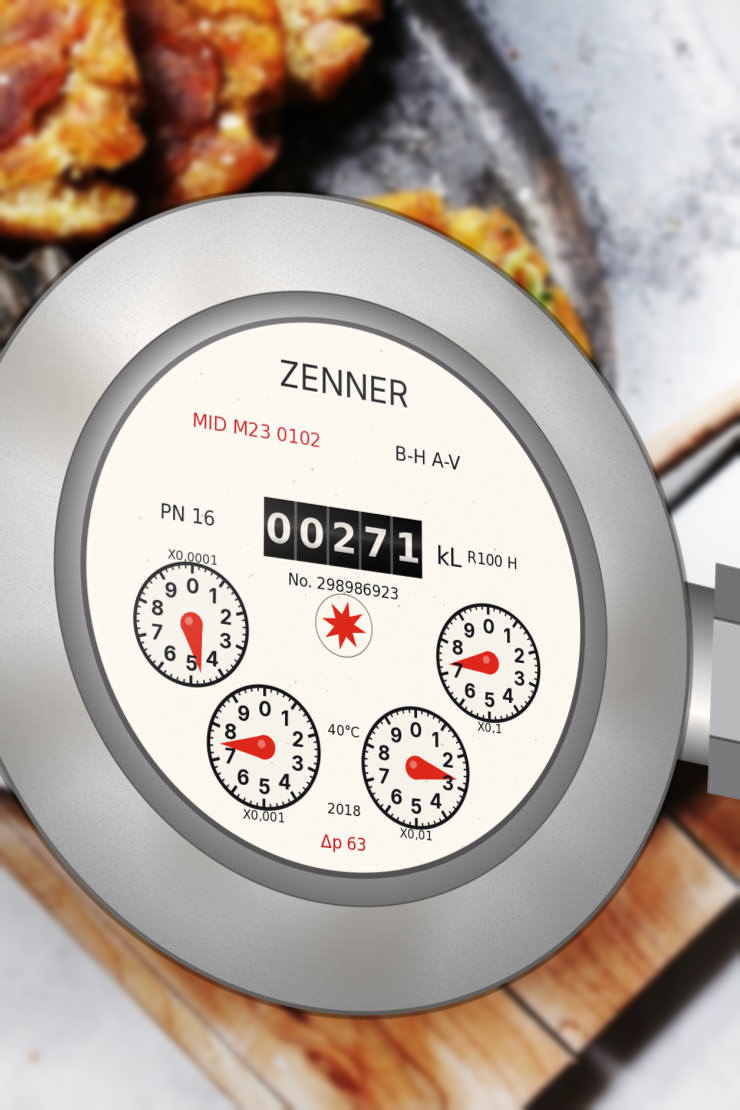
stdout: 271.7274 kL
